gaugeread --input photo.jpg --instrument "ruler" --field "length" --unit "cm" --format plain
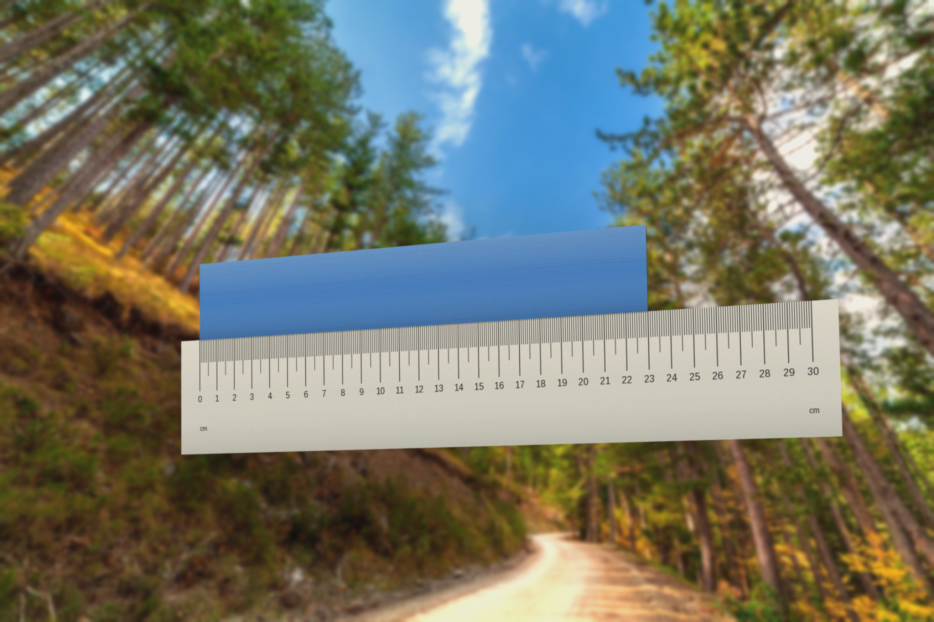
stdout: 23 cm
